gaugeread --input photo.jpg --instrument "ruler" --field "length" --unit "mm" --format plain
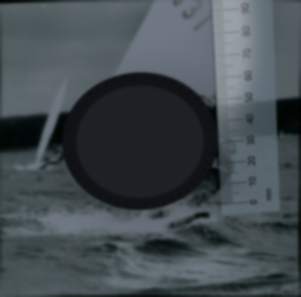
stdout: 65 mm
